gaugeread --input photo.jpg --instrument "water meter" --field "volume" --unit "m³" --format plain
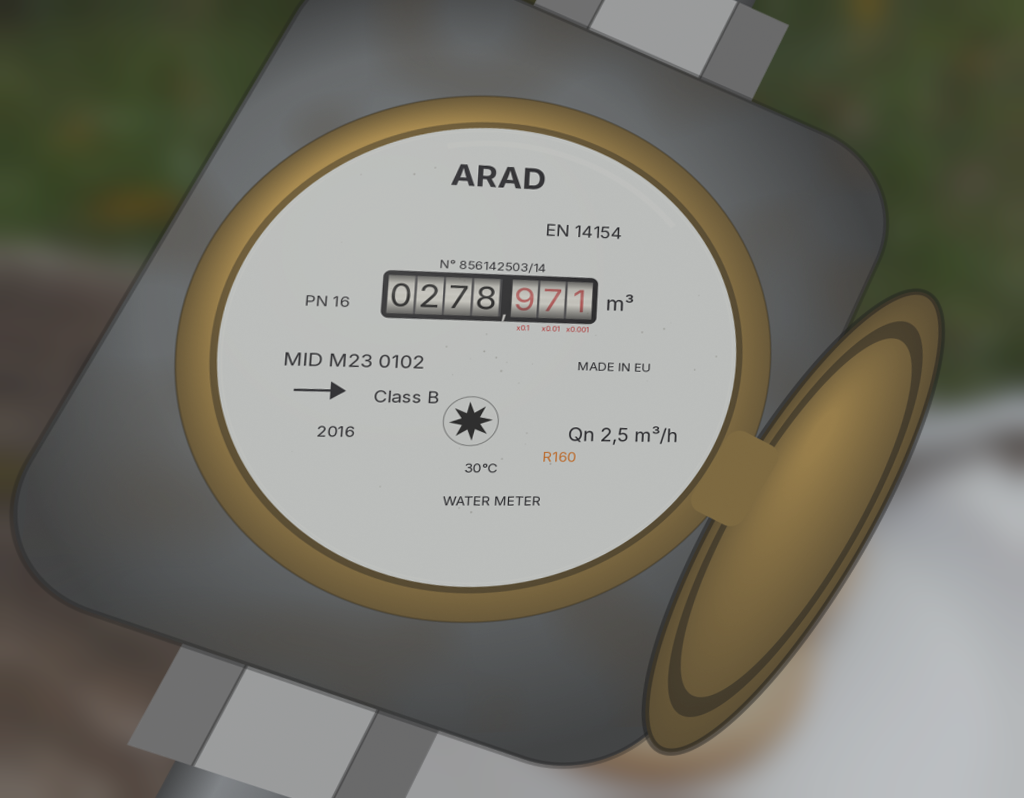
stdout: 278.971 m³
